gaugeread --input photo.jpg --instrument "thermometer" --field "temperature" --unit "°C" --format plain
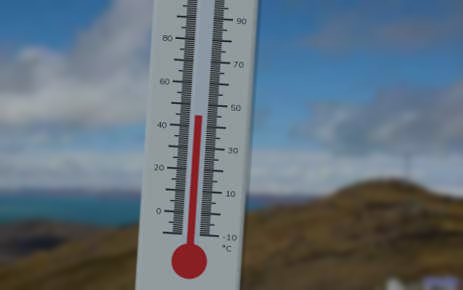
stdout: 45 °C
